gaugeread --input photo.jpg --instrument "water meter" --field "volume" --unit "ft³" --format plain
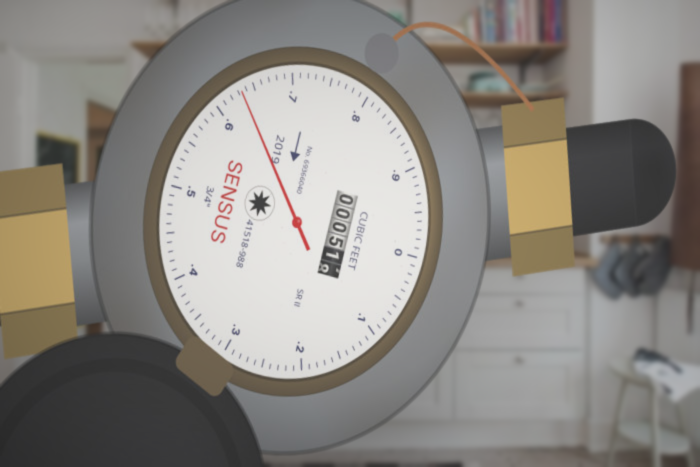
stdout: 517.63 ft³
